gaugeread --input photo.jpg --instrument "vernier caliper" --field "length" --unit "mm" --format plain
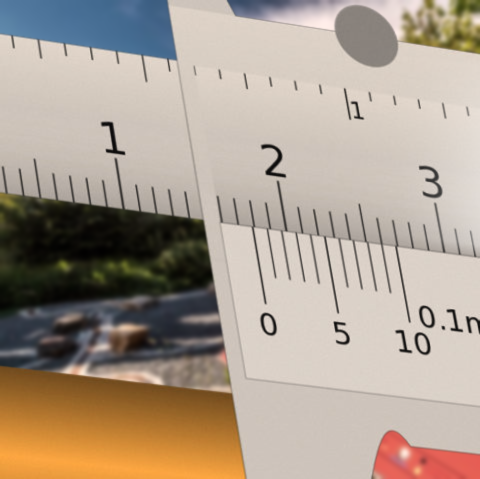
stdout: 17.9 mm
